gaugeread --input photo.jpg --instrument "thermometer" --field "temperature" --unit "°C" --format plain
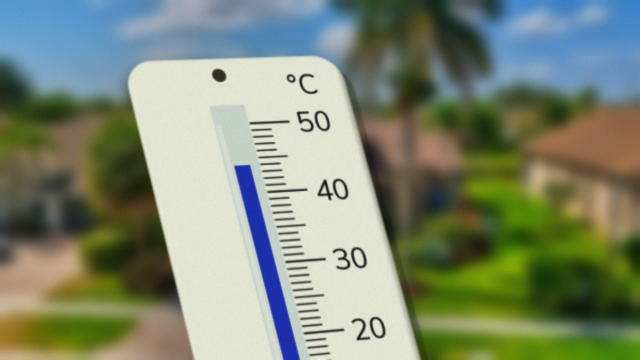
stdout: 44 °C
